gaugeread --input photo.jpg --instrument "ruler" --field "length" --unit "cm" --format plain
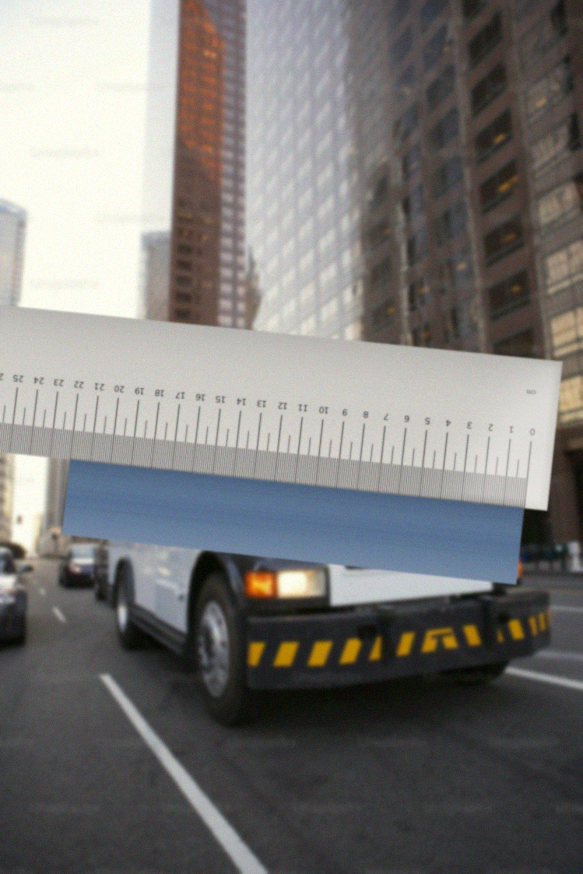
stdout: 22 cm
